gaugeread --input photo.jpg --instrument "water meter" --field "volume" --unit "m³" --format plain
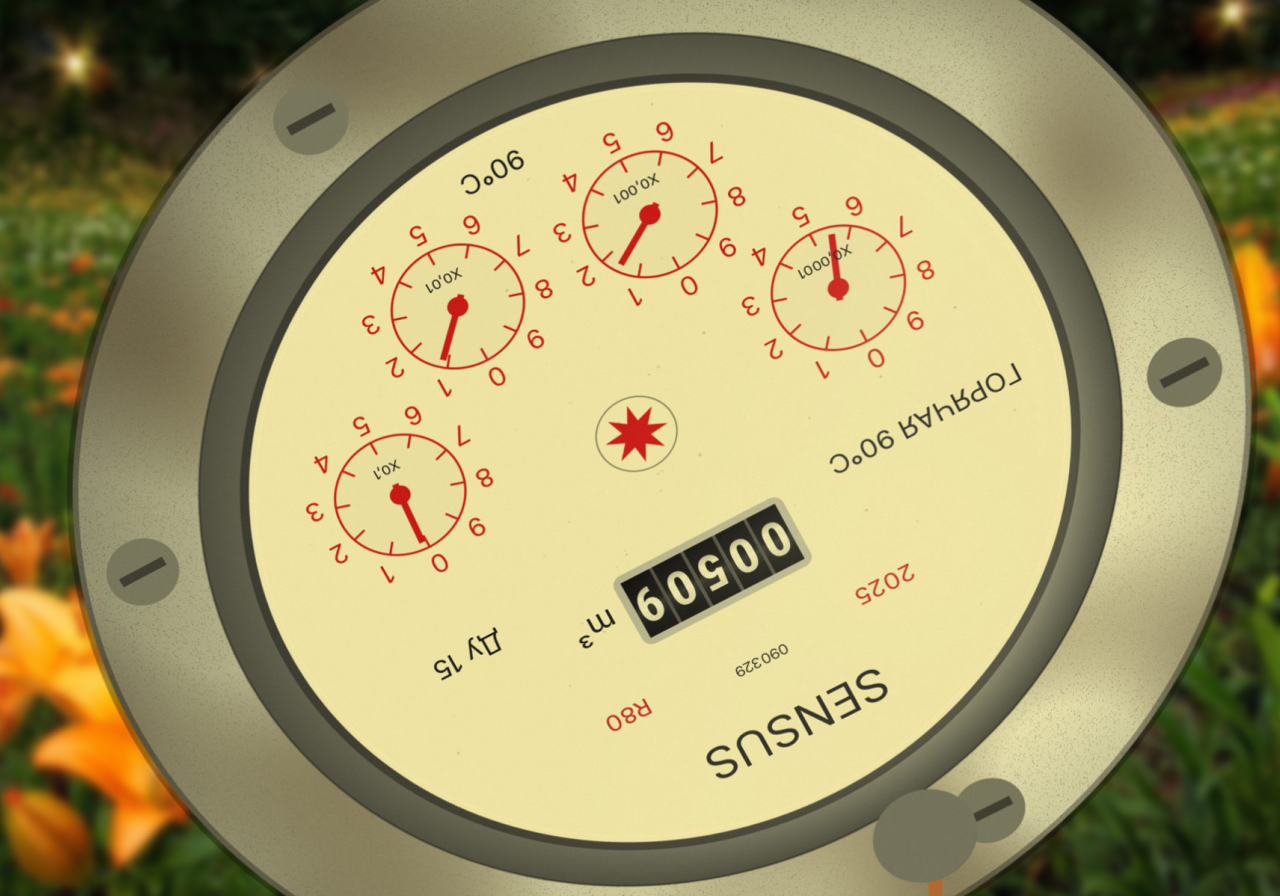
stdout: 509.0115 m³
